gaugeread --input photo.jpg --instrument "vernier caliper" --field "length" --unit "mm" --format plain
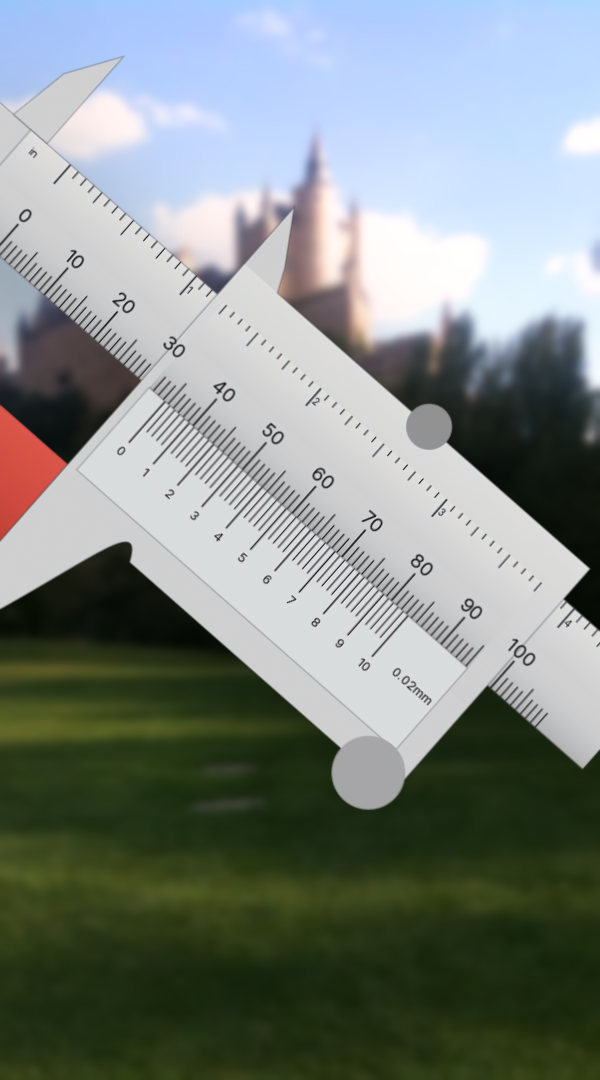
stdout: 34.4 mm
